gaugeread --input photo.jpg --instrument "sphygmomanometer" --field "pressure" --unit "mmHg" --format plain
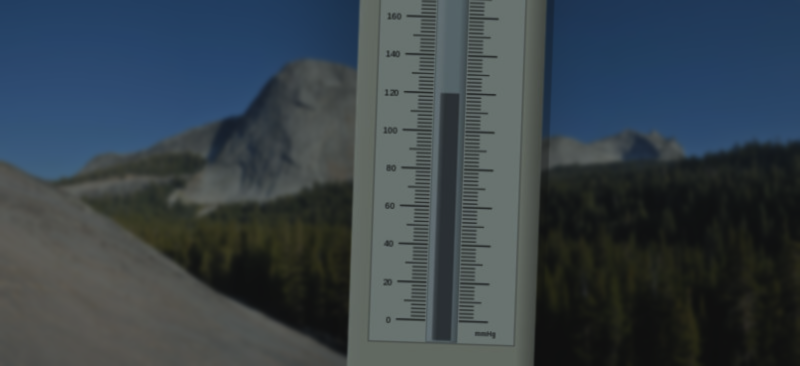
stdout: 120 mmHg
